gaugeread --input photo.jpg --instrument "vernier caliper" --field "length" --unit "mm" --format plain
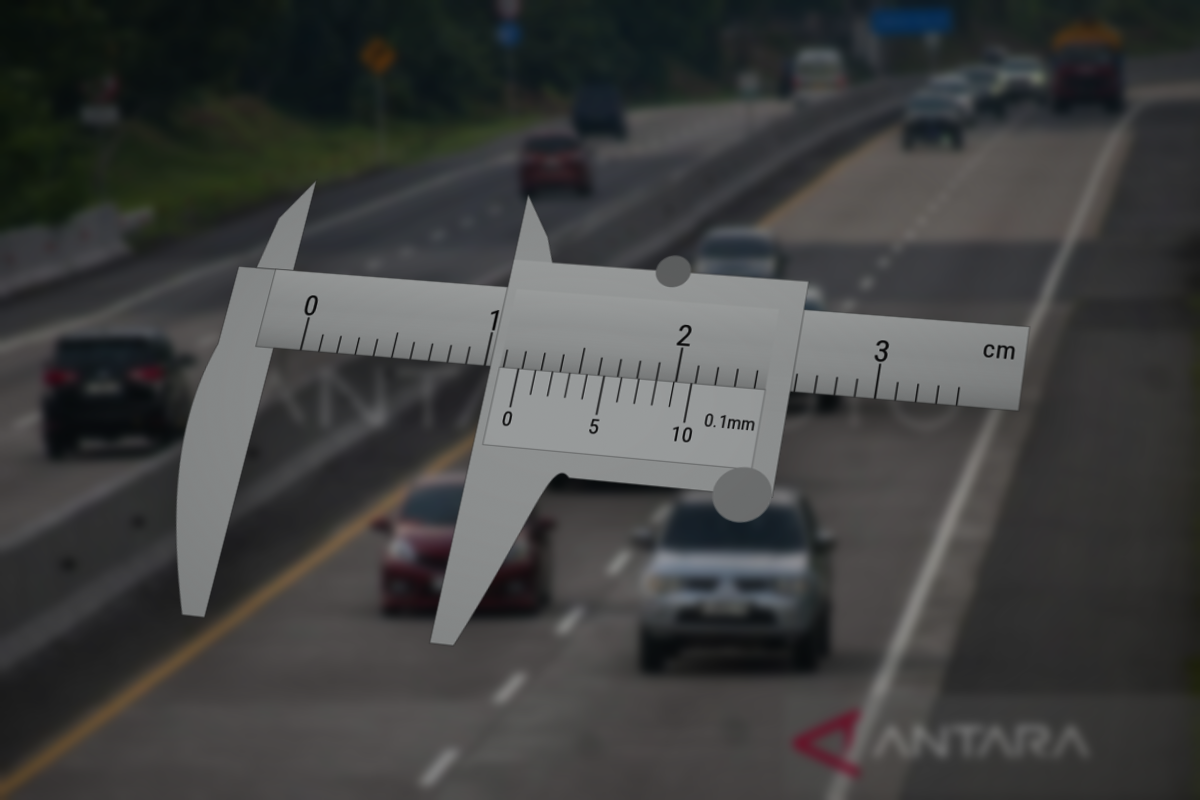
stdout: 11.8 mm
